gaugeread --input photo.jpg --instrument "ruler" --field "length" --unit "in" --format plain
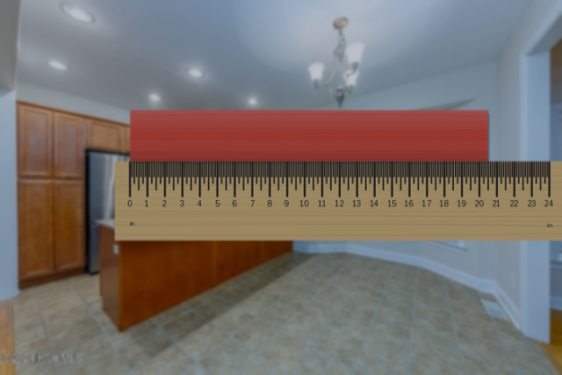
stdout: 20.5 in
